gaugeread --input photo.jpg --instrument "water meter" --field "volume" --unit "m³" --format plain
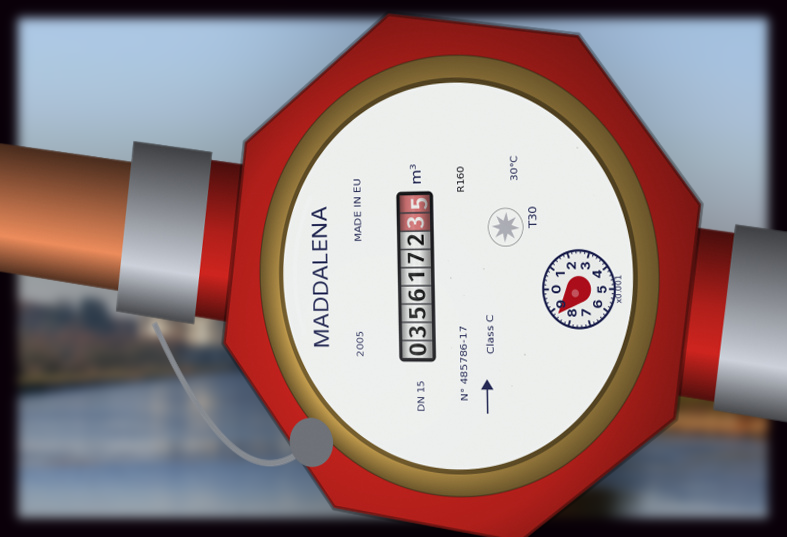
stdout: 356172.348 m³
